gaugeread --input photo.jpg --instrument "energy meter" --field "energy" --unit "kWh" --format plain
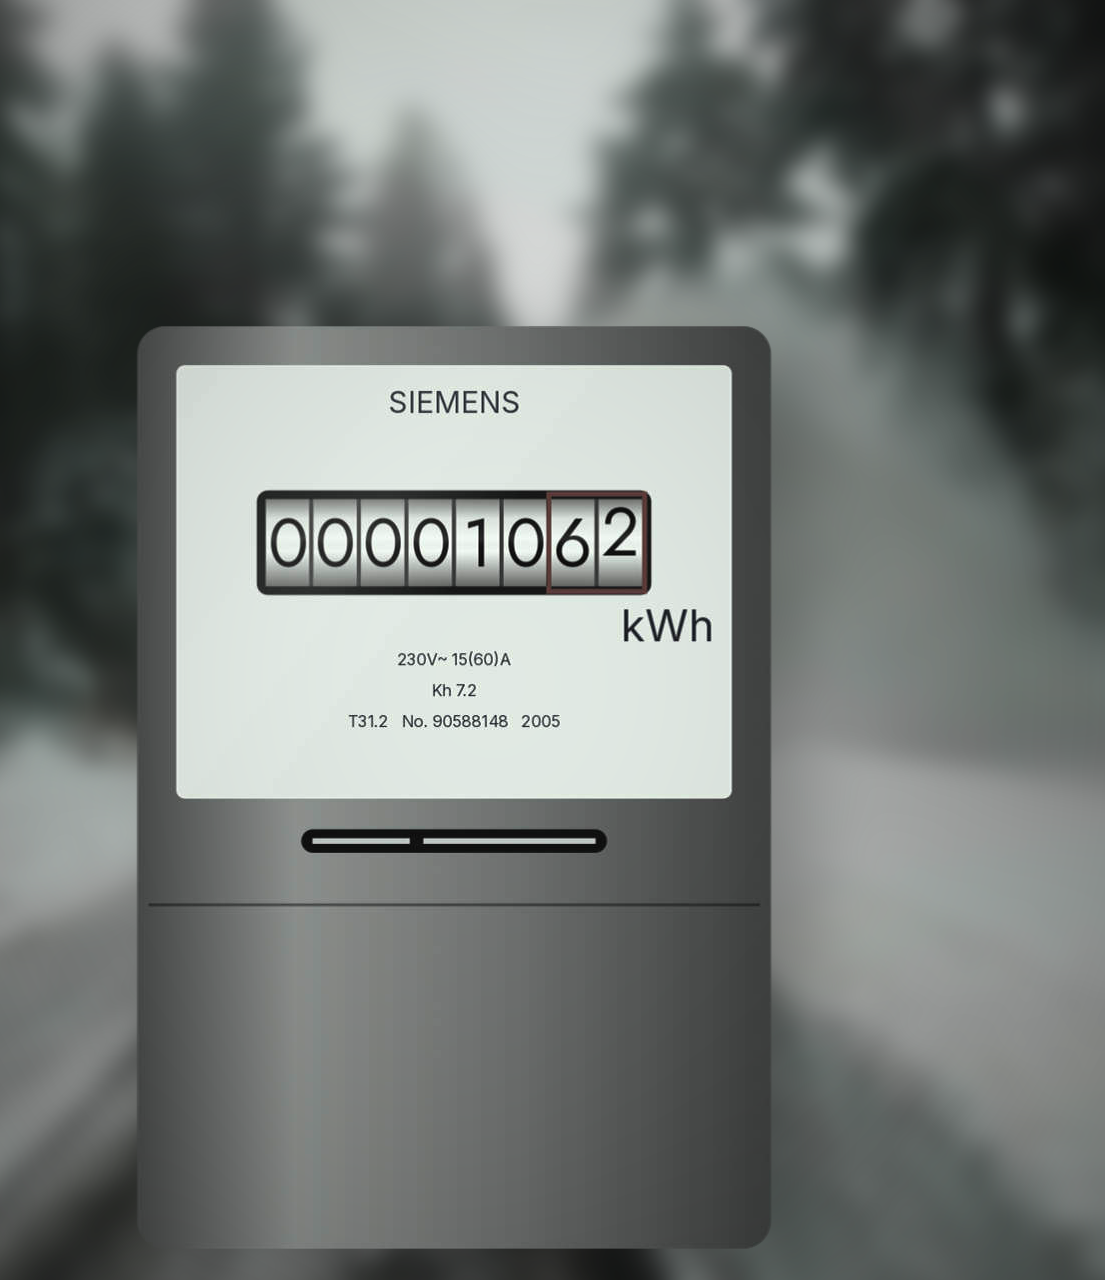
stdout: 10.62 kWh
